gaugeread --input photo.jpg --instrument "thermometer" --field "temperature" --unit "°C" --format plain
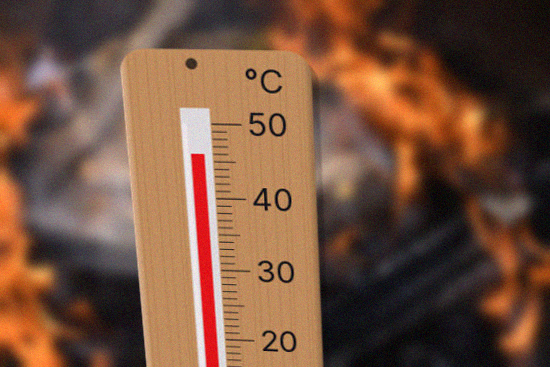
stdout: 46 °C
